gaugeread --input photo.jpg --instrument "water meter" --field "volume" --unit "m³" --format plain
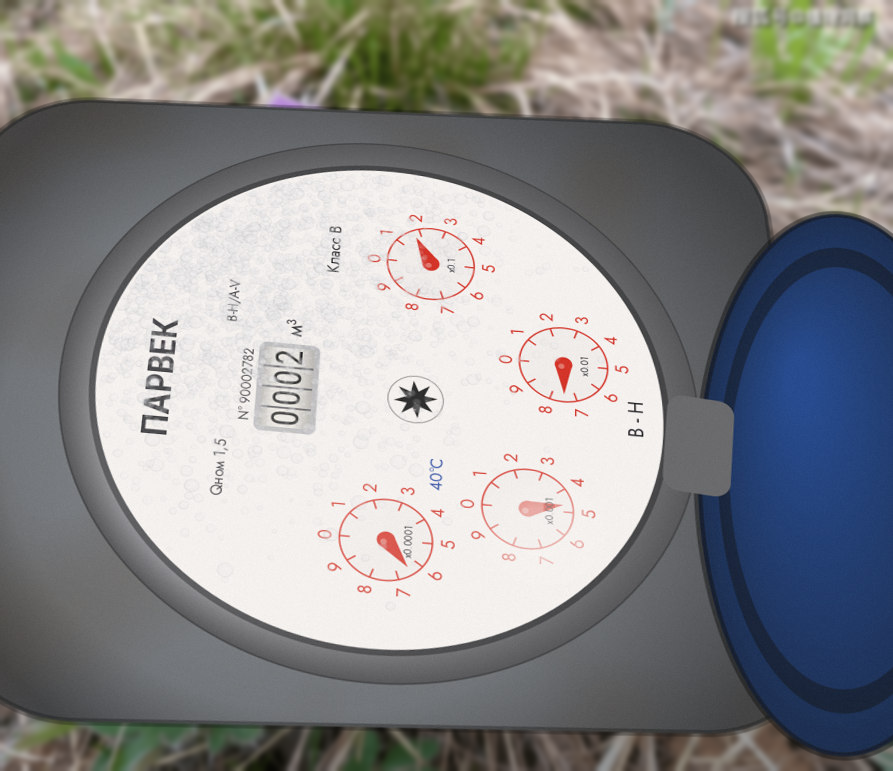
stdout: 2.1746 m³
